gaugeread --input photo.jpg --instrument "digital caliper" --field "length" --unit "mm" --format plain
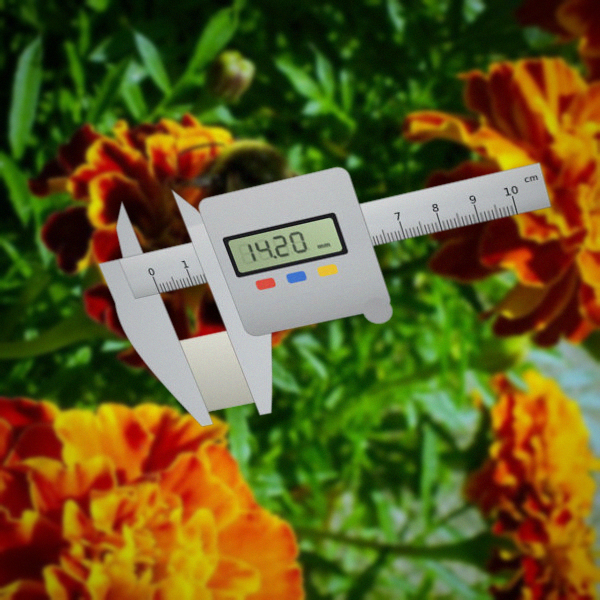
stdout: 14.20 mm
